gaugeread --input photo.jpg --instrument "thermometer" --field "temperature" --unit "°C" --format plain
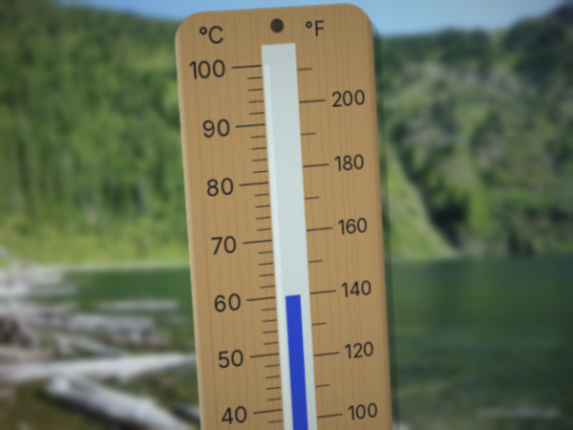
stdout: 60 °C
